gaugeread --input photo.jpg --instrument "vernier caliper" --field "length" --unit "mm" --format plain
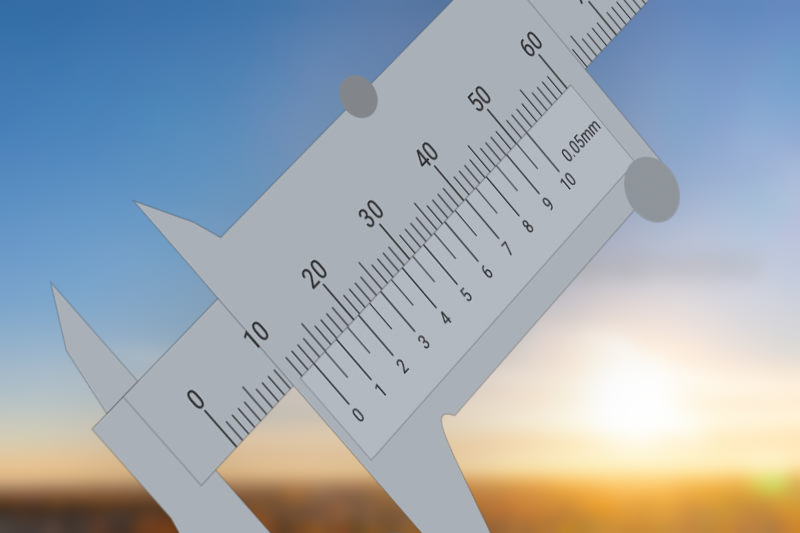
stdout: 13.0 mm
